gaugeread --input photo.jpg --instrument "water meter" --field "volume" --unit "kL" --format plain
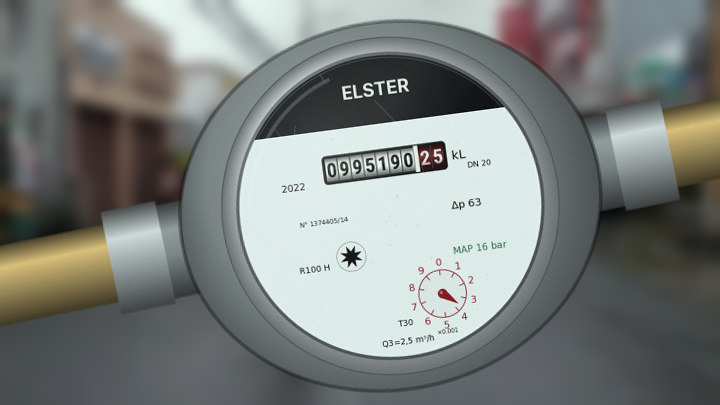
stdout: 995190.253 kL
